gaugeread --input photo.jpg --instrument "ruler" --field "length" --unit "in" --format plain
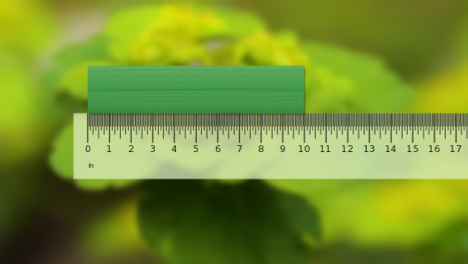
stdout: 10 in
